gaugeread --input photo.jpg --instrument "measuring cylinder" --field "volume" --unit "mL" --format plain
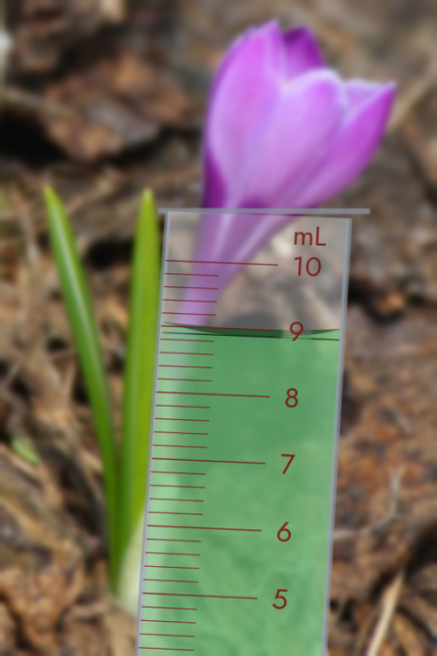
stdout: 8.9 mL
